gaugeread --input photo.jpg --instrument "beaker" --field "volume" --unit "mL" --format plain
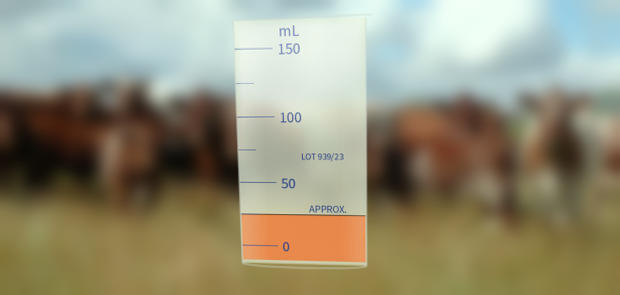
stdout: 25 mL
